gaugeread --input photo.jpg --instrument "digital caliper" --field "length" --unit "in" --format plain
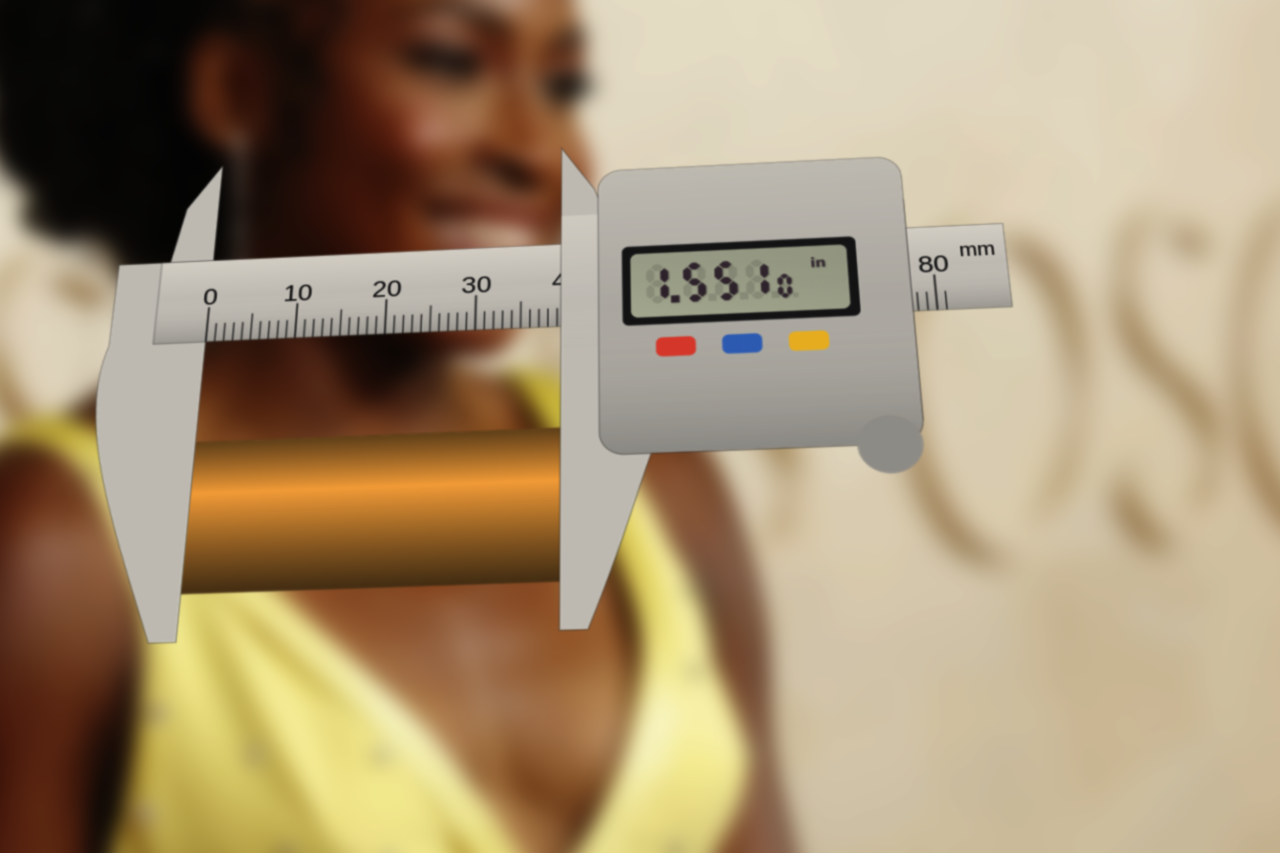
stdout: 1.5510 in
